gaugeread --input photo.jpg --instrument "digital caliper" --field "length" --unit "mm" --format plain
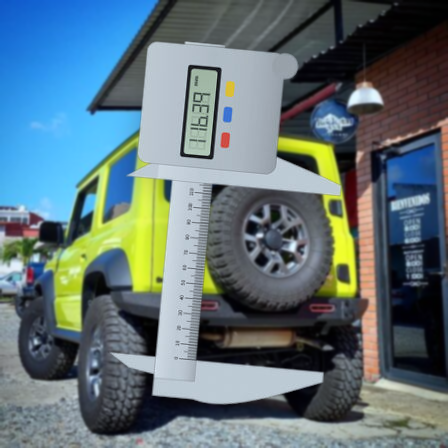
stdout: 116.39 mm
